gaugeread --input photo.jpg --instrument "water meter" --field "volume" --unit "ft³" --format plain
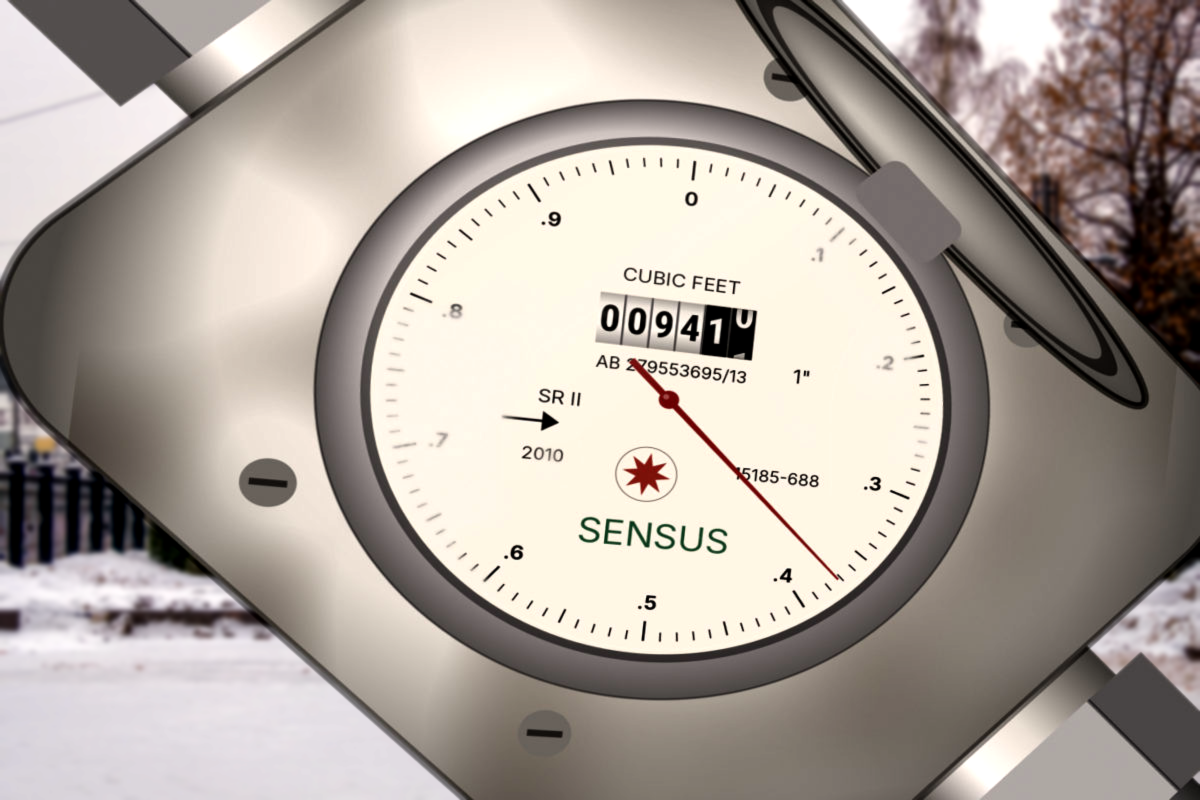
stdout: 9410.37 ft³
